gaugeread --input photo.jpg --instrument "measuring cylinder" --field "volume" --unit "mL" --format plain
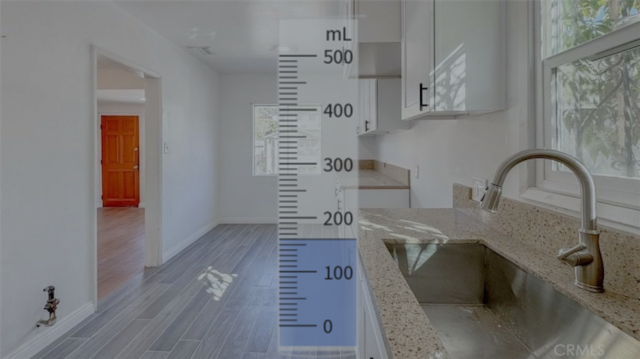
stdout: 160 mL
